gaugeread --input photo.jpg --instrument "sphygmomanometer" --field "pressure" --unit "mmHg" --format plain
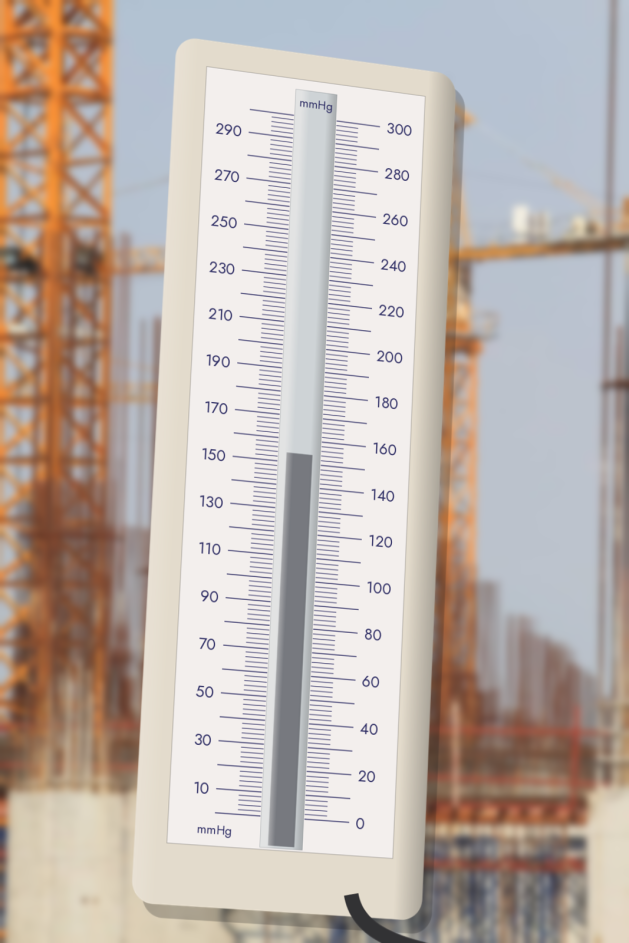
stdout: 154 mmHg
